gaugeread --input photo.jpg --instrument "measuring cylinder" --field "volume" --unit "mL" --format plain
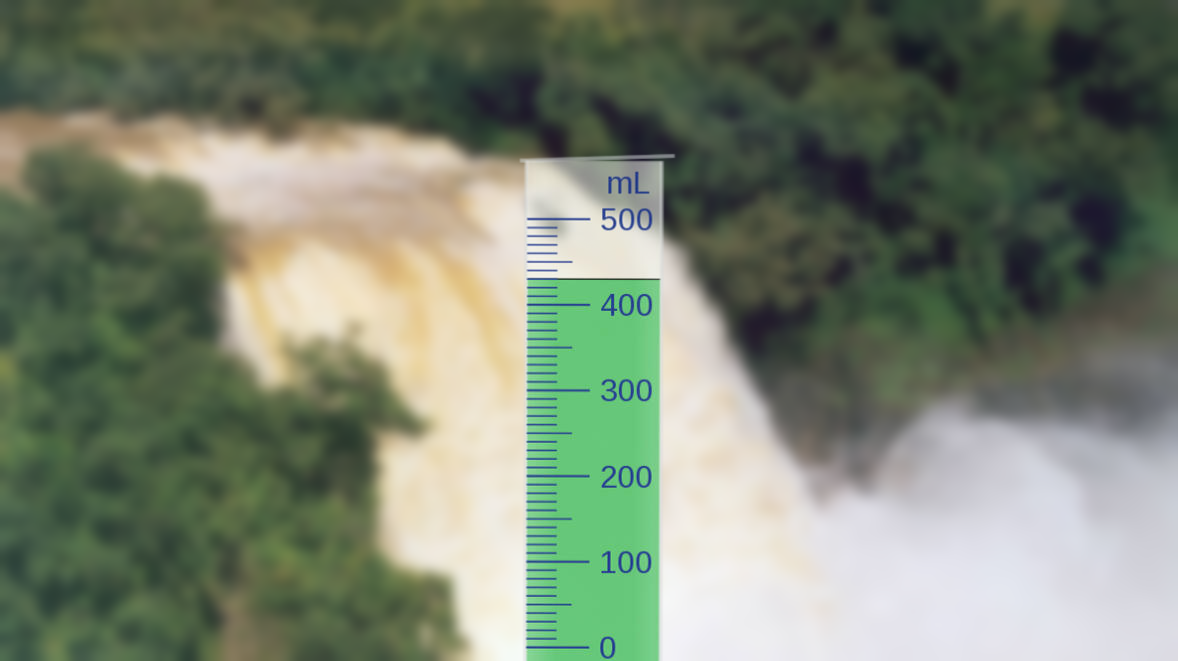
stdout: 430 mL
